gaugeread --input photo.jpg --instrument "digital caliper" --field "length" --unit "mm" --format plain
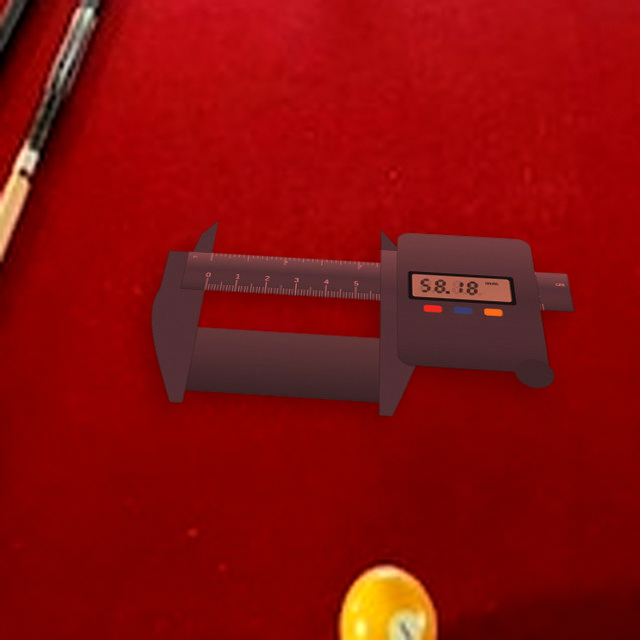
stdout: 58.18 mm
